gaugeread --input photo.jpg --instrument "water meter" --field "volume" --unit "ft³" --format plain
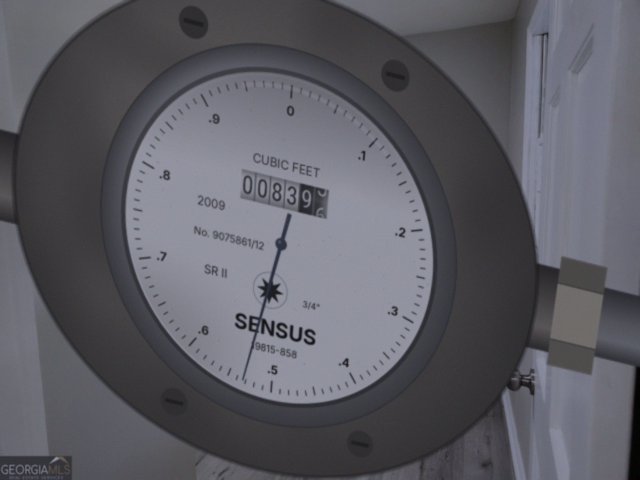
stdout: 8395.53 ft³
